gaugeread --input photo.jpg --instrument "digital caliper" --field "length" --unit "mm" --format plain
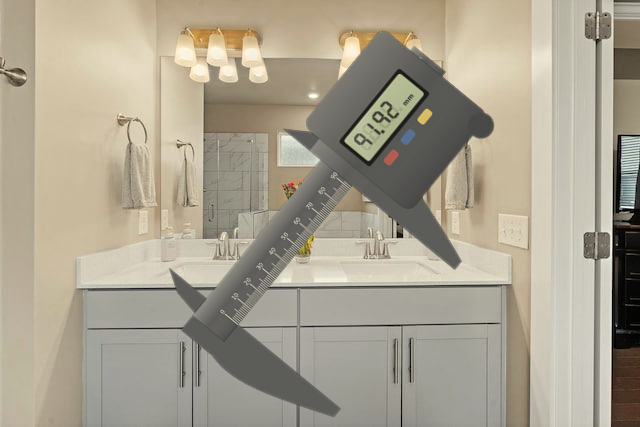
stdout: 91.92 mm
